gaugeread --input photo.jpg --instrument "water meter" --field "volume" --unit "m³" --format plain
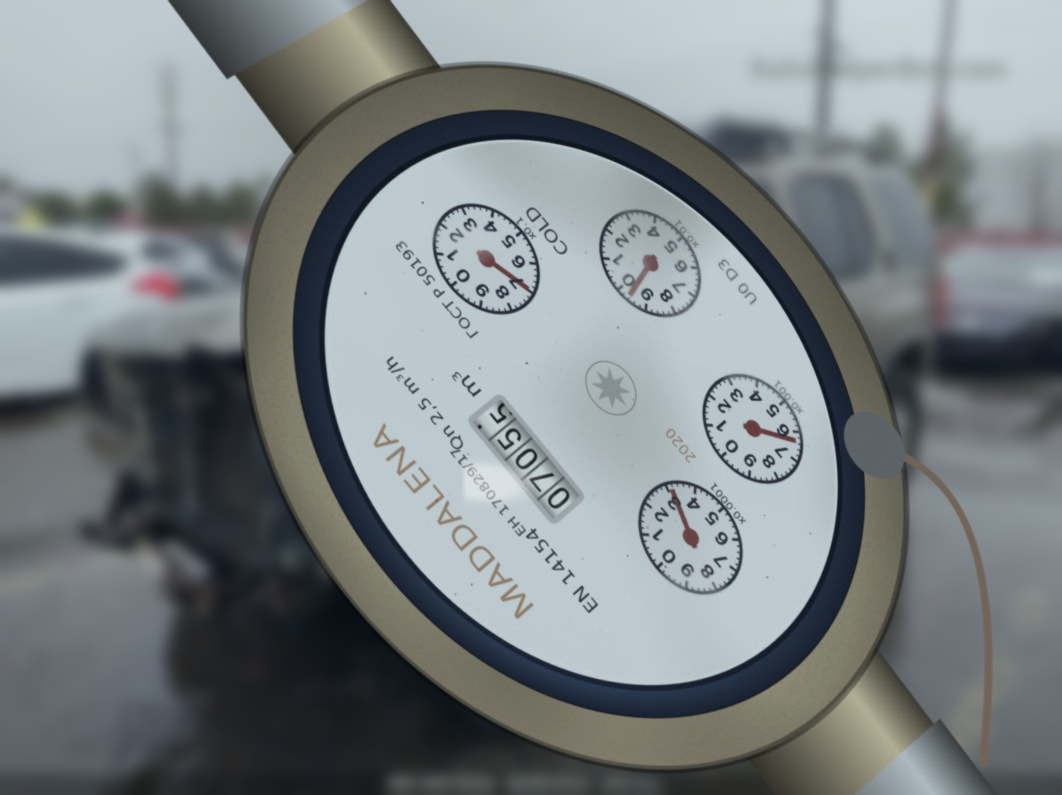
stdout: 7054.6963 m³
